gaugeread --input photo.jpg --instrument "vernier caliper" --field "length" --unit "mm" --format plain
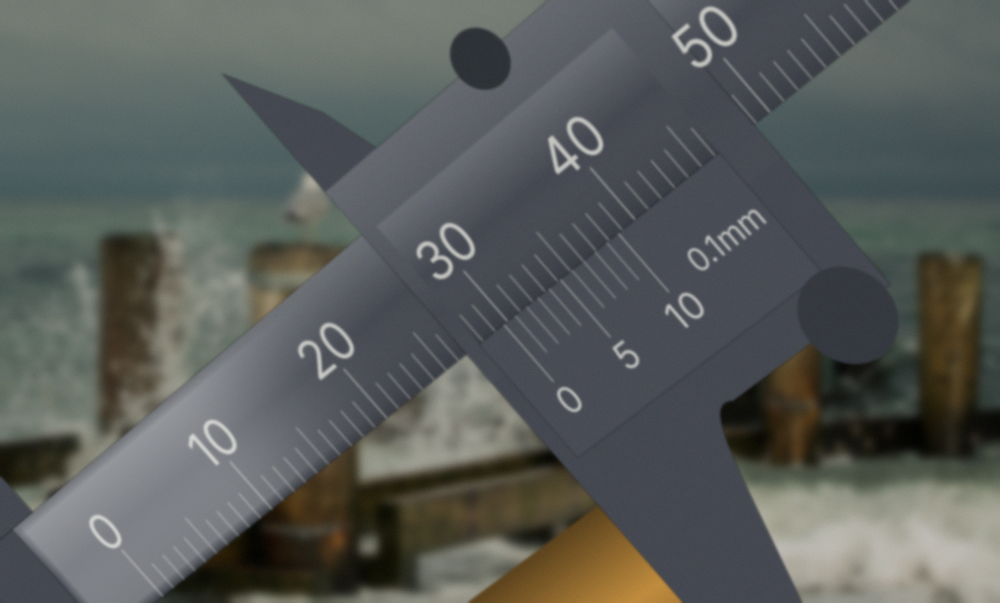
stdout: 29.7 mm
